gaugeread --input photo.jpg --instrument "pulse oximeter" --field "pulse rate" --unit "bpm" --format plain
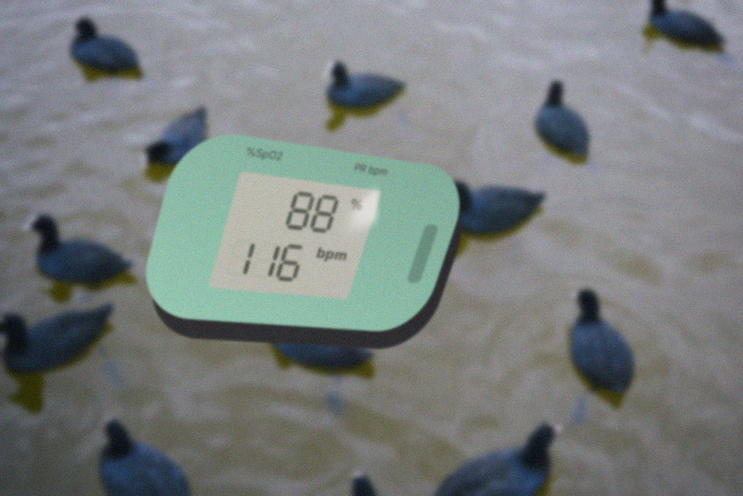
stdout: 116 bpm
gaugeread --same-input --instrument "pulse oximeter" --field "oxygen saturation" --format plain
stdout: 88 %
